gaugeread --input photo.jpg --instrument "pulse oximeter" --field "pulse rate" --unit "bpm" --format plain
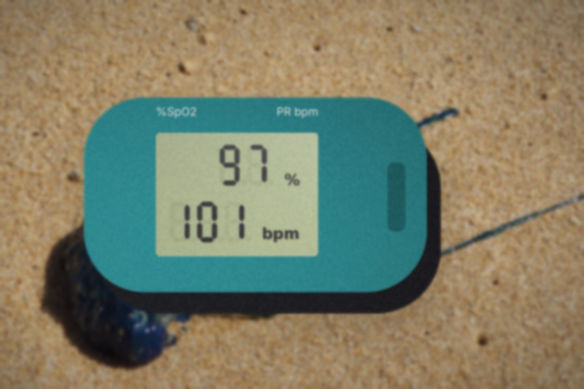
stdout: 101 bpm
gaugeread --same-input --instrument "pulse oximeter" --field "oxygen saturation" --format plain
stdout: 97 %
